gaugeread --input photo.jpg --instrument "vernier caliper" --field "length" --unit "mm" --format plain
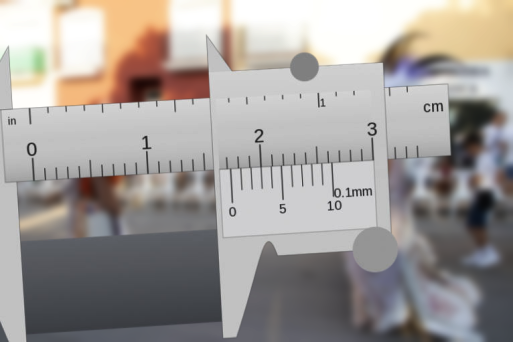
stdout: 17.3 mm
